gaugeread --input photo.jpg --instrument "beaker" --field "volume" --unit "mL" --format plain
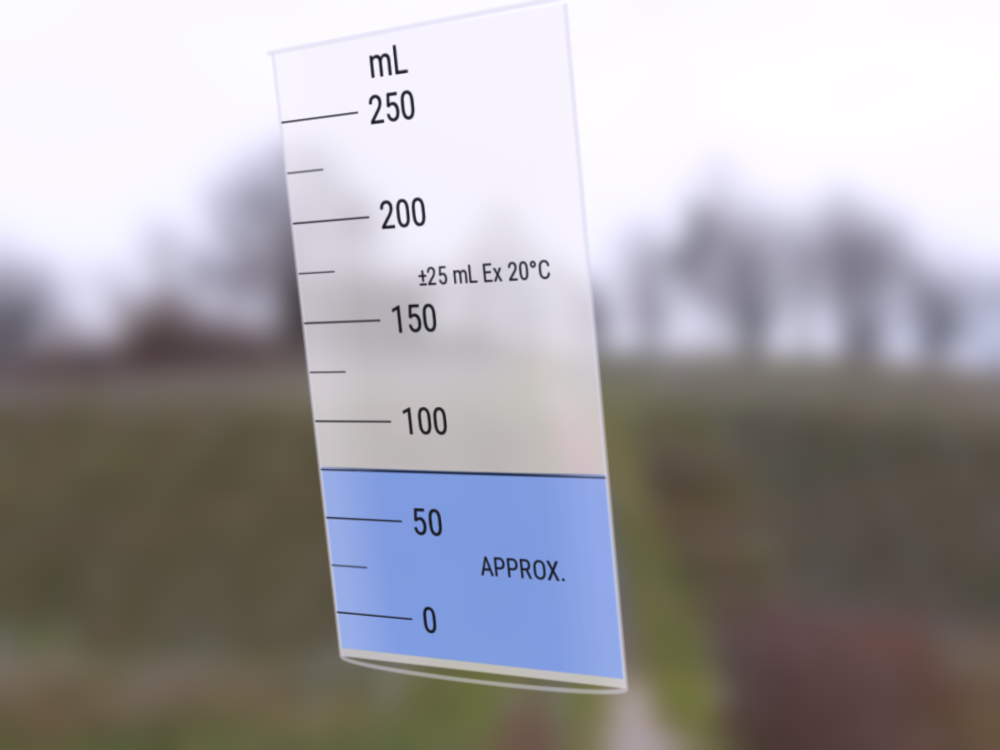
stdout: 75 mL
